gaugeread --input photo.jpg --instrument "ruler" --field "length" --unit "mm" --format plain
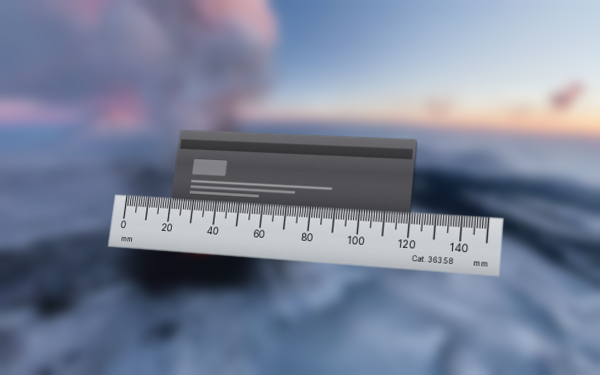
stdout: 100 mm
